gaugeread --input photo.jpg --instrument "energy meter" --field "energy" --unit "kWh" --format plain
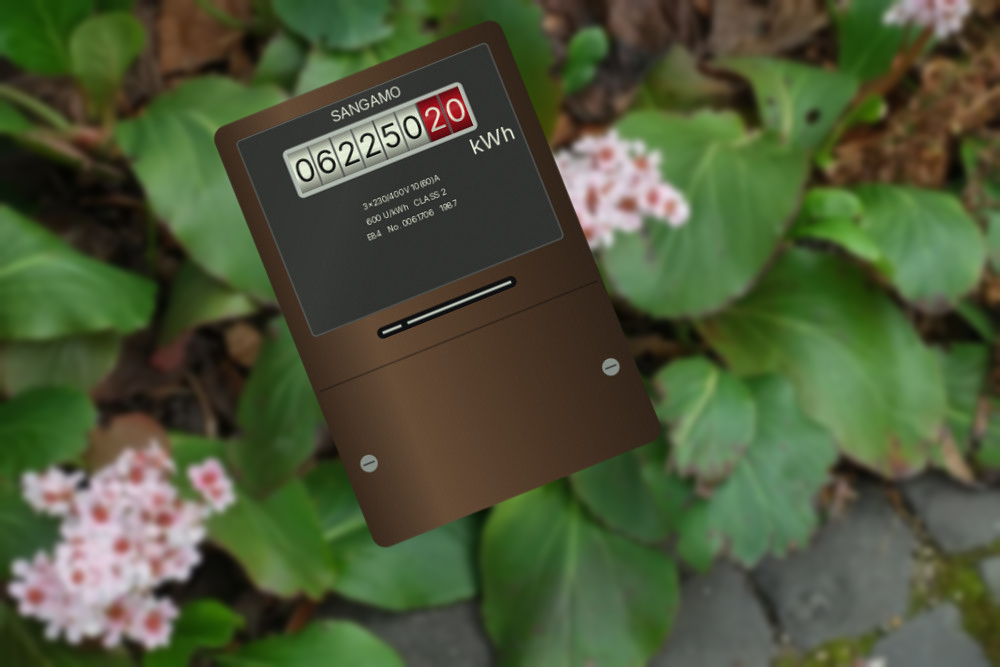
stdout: 62250.20 kWh
